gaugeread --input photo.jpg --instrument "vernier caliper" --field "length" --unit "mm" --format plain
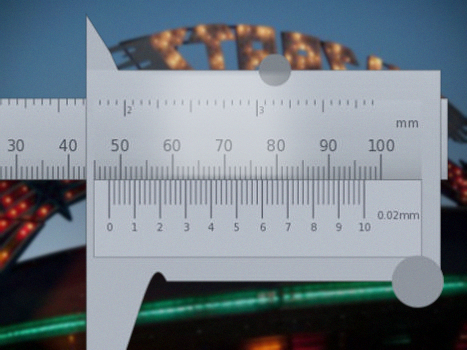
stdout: 47.8 mm
